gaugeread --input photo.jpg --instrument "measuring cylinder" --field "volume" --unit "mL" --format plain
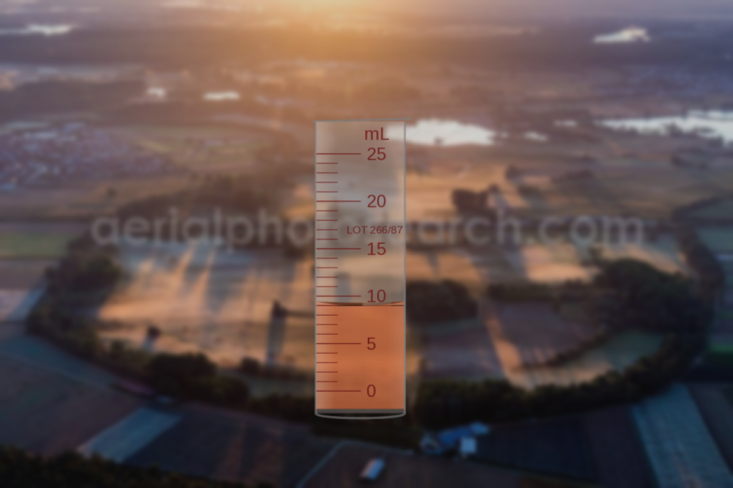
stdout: 9 mL
